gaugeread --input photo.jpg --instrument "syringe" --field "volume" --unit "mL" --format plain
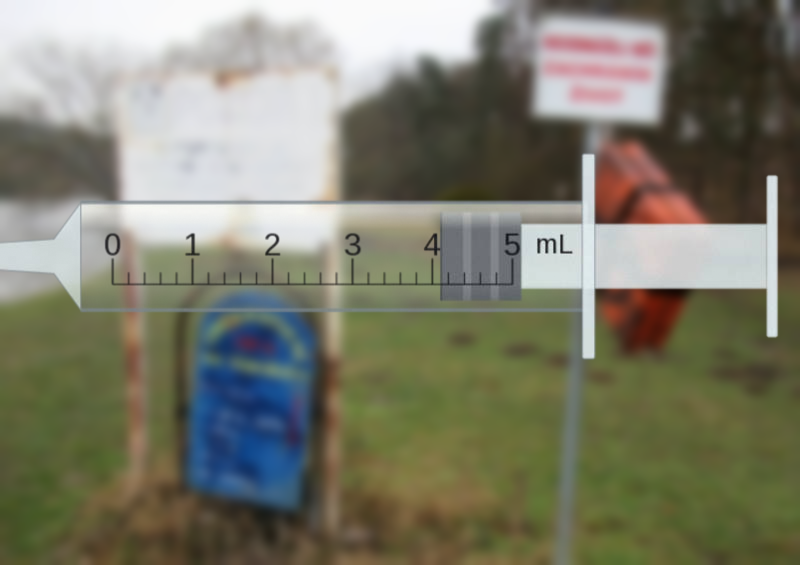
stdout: 4.1 mL
